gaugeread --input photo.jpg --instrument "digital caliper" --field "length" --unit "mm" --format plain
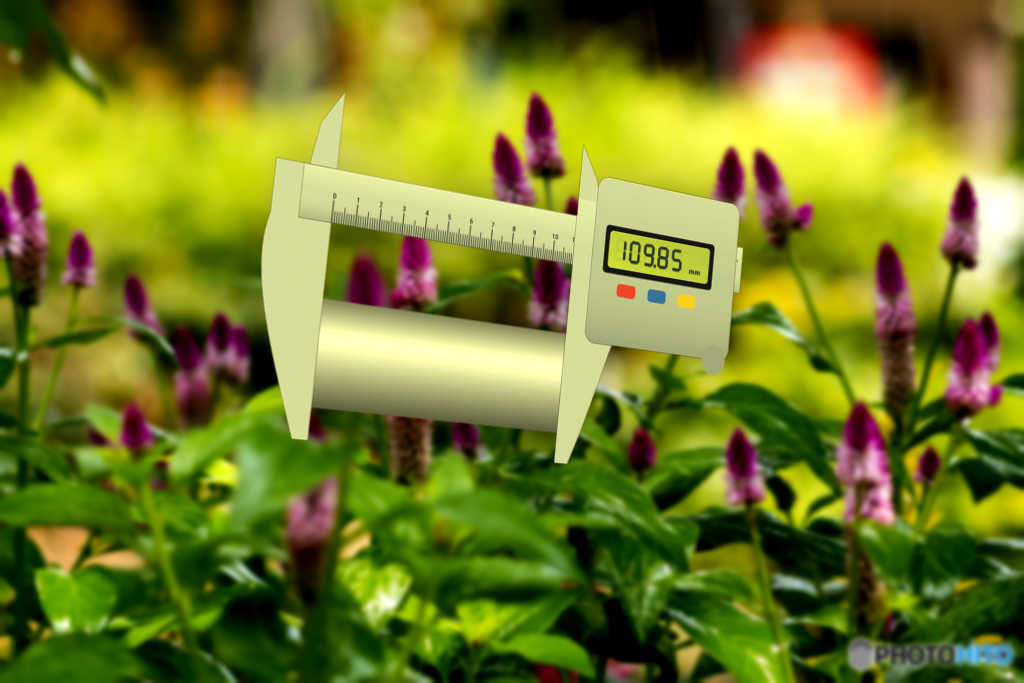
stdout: 109.85 mm
